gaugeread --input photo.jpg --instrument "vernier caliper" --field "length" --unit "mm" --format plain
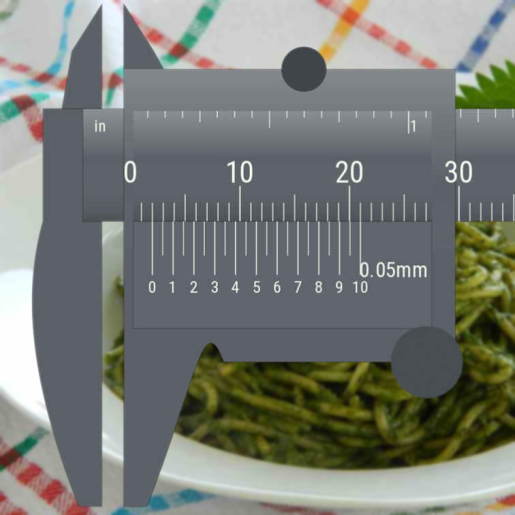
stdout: 2.0 mm
